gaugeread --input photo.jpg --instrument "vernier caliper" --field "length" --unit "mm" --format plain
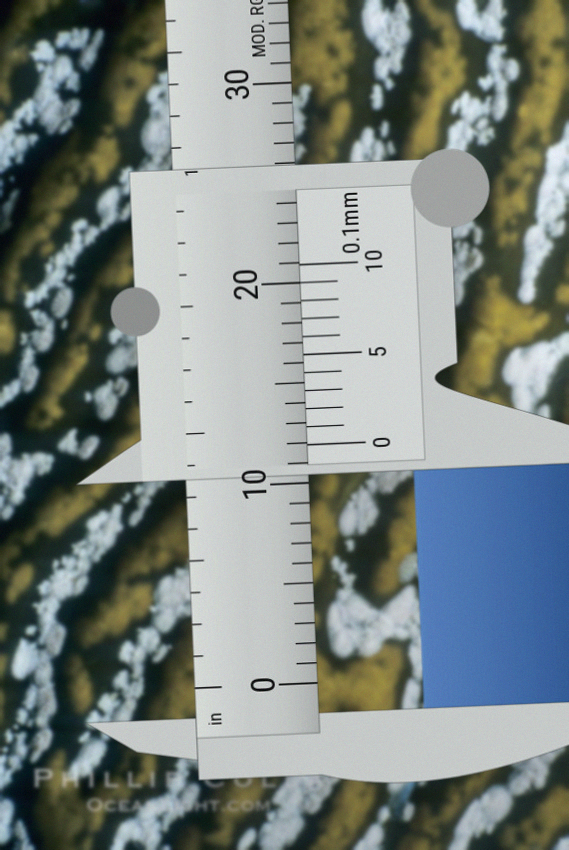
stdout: 11.9 mm
